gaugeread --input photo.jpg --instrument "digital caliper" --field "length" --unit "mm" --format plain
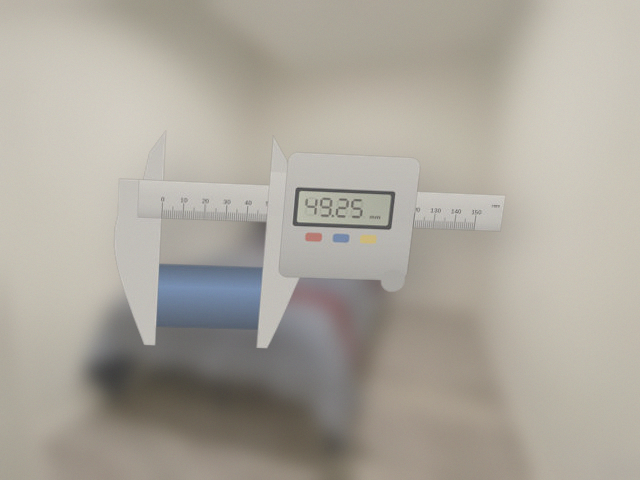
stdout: 49.25 mm
